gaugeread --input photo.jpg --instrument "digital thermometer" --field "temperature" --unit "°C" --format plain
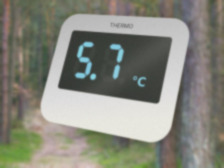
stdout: 5.7 °C
